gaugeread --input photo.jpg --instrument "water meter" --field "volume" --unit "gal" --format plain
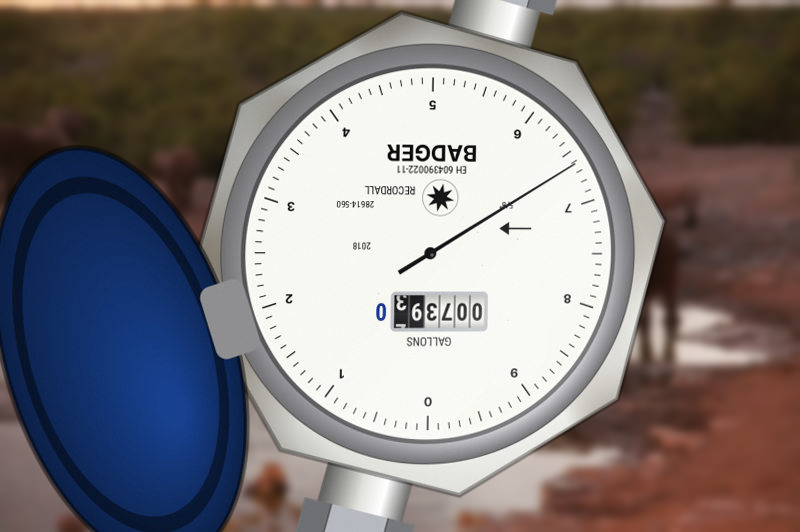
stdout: 73926.6 gal
